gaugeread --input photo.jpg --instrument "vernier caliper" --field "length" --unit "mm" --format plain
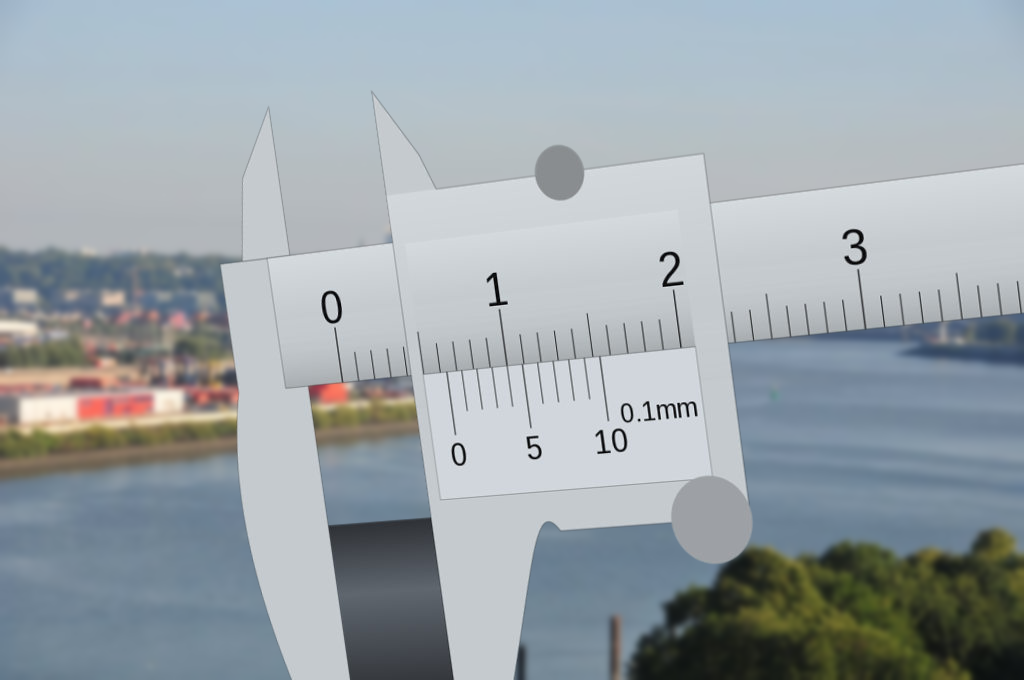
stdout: 6.4 mm
